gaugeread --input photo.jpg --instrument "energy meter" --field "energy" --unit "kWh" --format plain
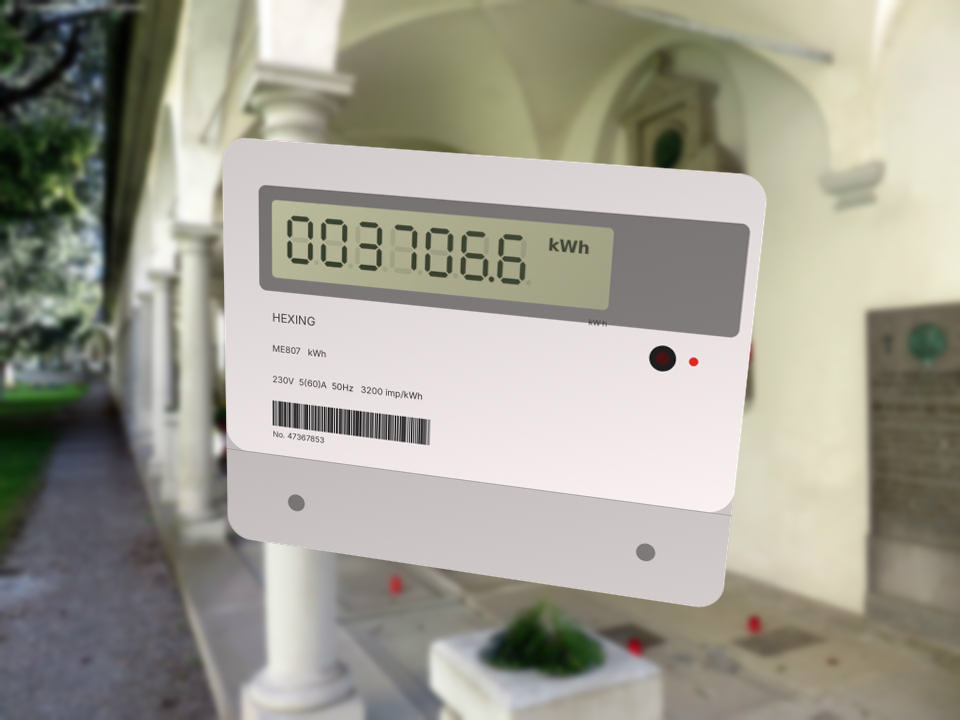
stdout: 3706.6 kWh
